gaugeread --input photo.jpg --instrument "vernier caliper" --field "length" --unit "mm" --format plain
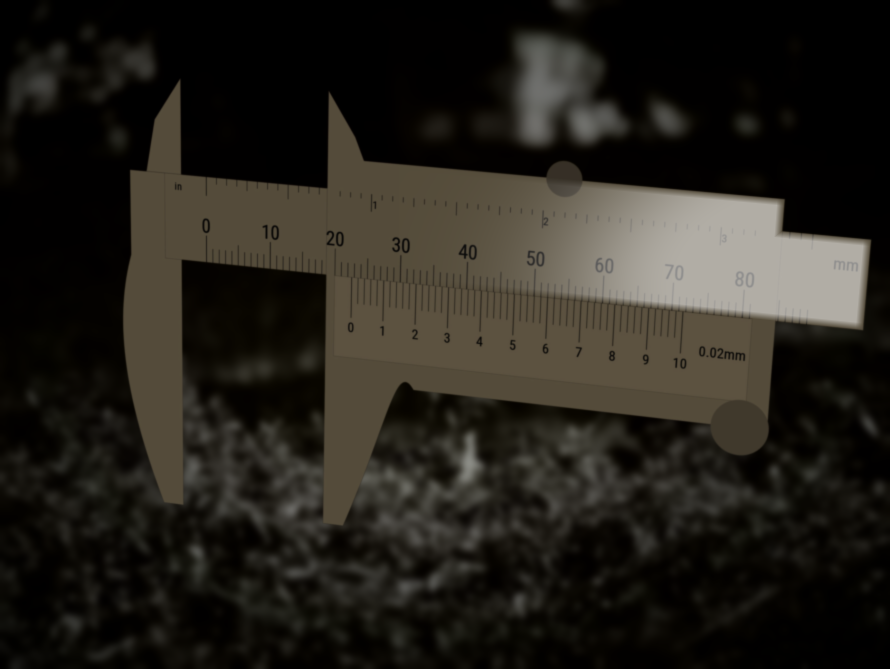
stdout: 22.6 mm
